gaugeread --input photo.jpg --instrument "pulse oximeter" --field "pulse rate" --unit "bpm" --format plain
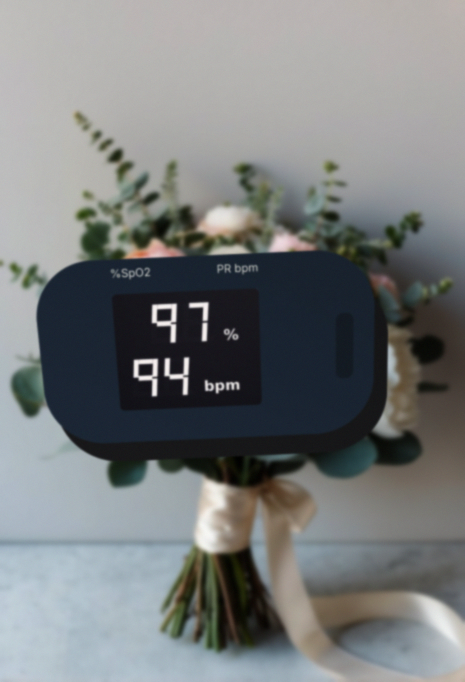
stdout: 94 bpm
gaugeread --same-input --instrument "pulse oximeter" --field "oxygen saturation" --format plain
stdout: 97 %
